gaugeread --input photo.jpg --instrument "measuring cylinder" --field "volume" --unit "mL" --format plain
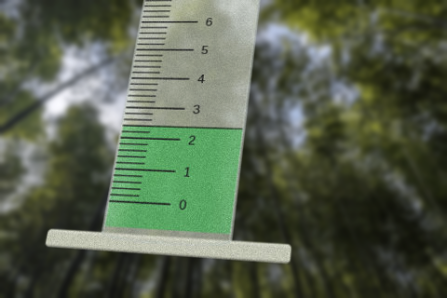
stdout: 2.4 mL
